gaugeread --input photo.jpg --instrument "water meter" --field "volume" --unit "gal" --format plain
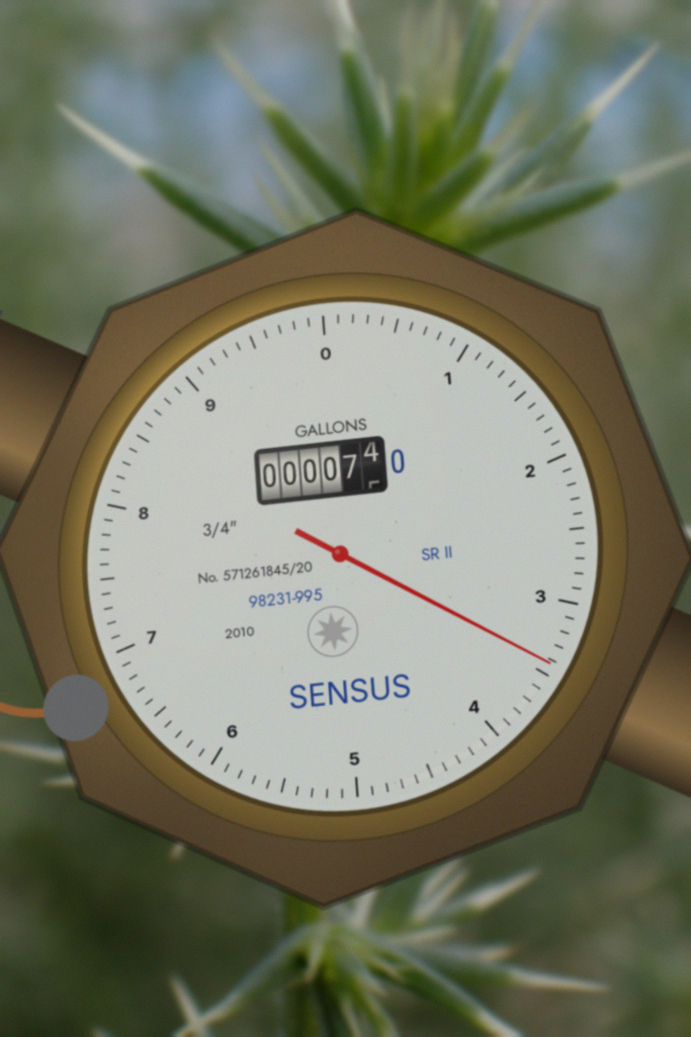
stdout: 743.4 gal
